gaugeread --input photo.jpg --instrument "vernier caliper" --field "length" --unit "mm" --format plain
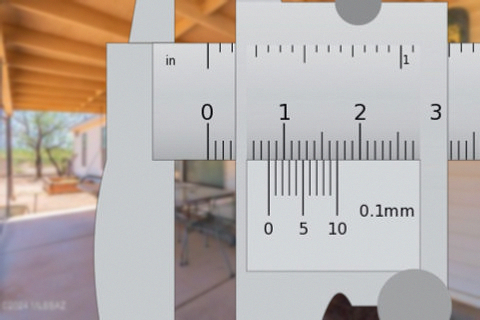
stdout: 8.0 mm
